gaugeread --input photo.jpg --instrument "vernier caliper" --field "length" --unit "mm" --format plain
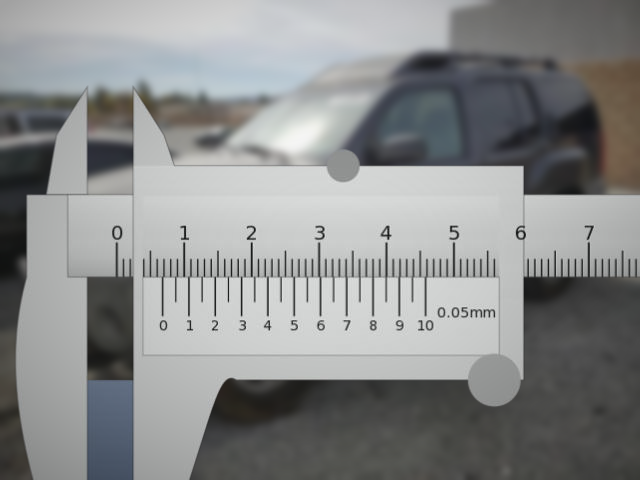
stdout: 6.8 mm
